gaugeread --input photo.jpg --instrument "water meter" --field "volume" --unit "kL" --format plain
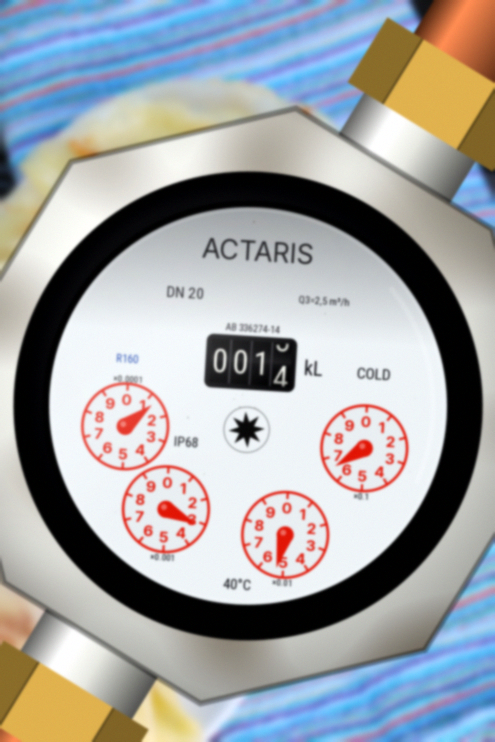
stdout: 13.6531 kL
